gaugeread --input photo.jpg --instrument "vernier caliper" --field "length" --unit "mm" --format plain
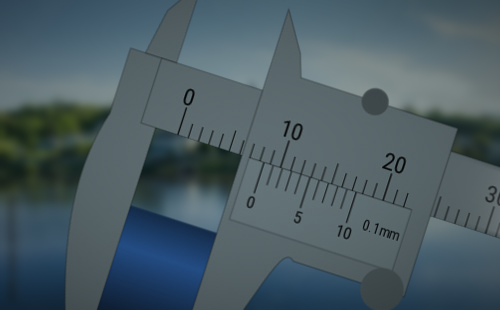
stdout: 8.4 mm
